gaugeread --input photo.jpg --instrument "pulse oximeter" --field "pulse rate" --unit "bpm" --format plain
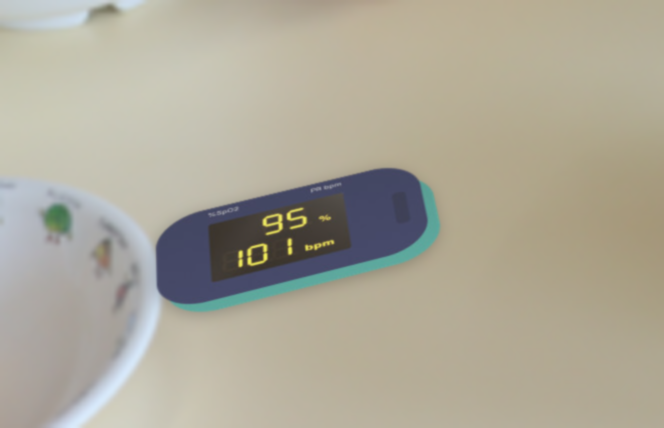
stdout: 101 bpm
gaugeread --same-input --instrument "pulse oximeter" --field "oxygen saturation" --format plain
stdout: 95 %
